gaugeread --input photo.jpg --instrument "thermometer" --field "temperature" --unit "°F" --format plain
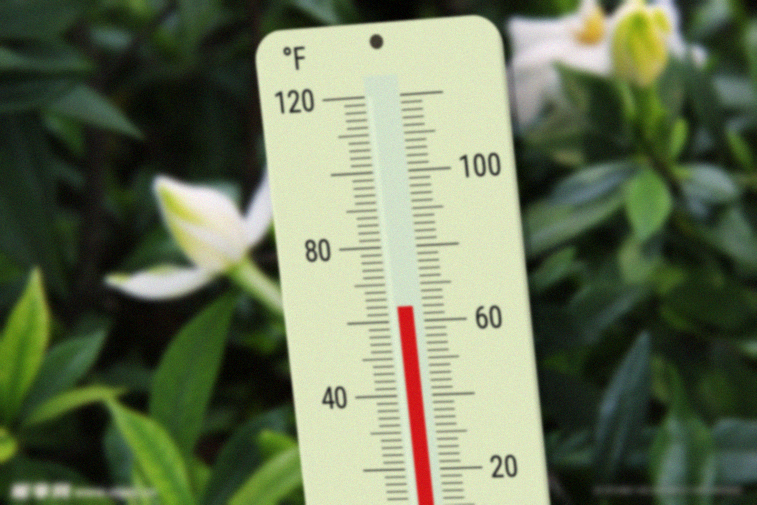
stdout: 64 °F
